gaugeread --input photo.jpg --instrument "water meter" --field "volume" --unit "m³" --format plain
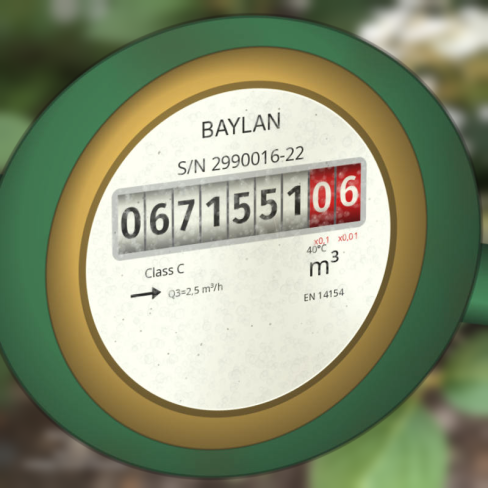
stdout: 671551.06 m³
